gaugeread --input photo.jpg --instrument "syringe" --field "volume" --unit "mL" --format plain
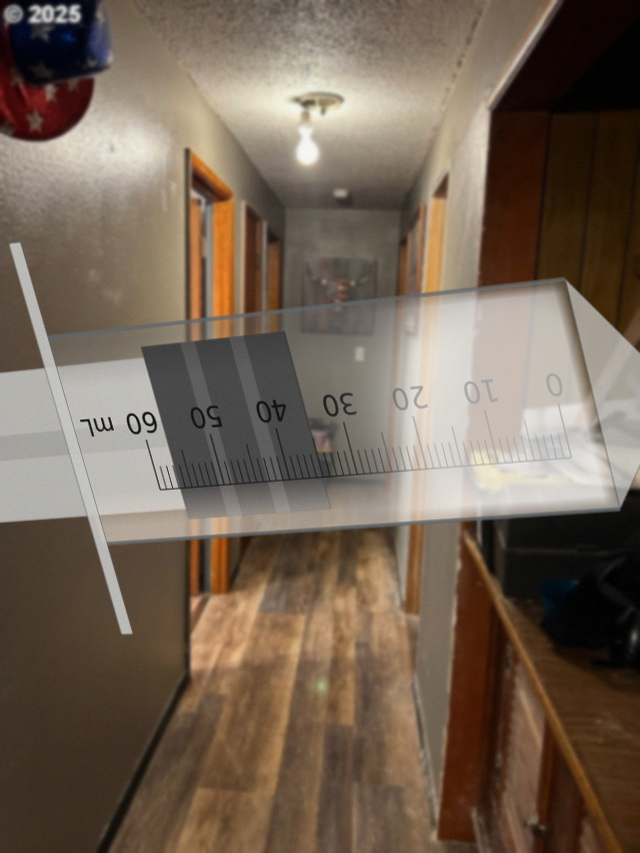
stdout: 35 mL
